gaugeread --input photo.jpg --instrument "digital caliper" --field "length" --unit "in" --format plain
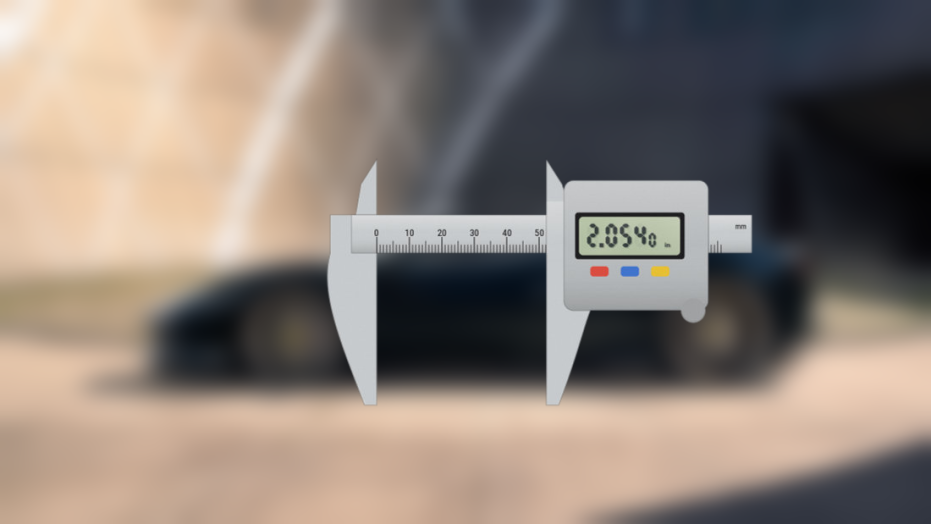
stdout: 2.0540 in
